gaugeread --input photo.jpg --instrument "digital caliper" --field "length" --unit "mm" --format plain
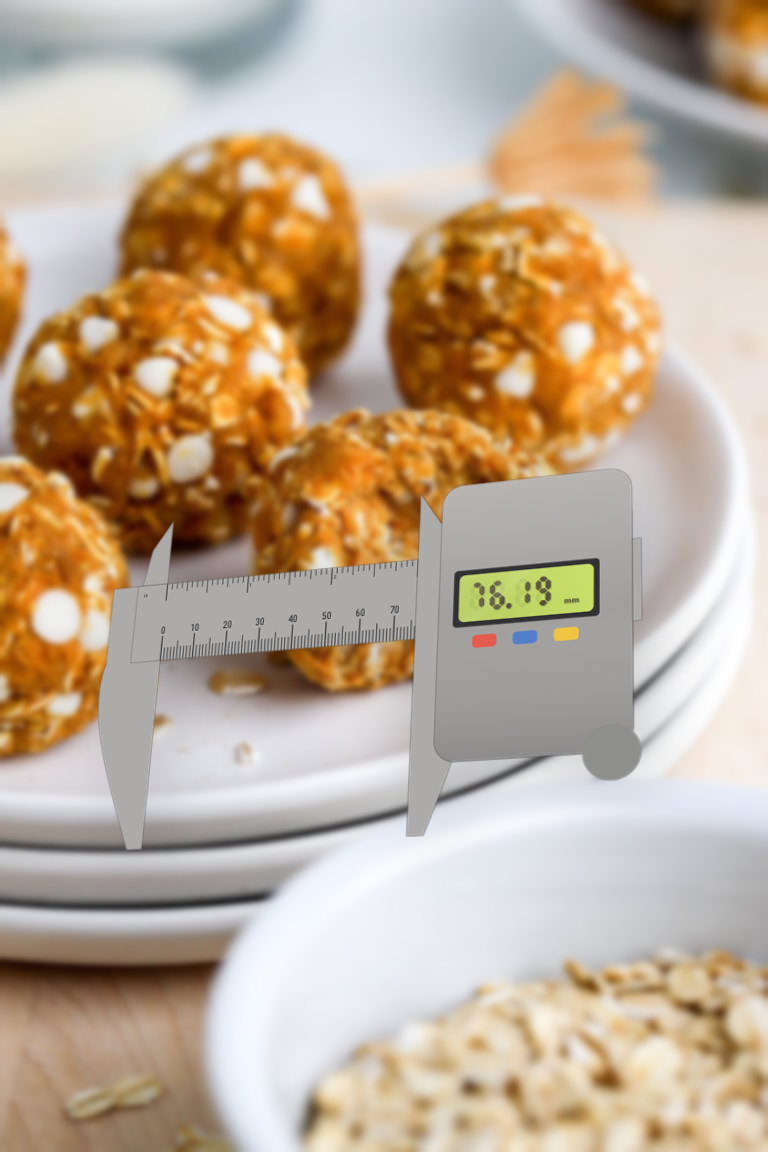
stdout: 76.19 mm
